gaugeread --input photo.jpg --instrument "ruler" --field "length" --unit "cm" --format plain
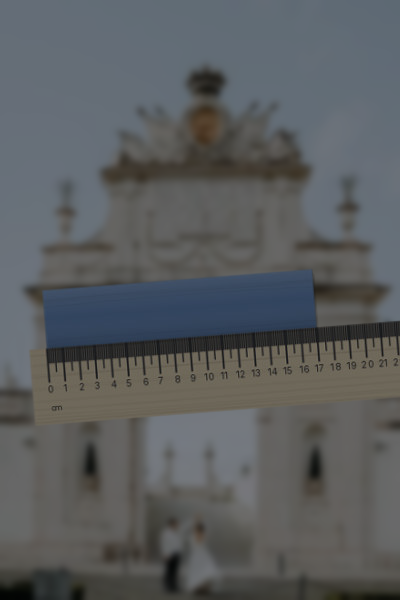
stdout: 17 cm
